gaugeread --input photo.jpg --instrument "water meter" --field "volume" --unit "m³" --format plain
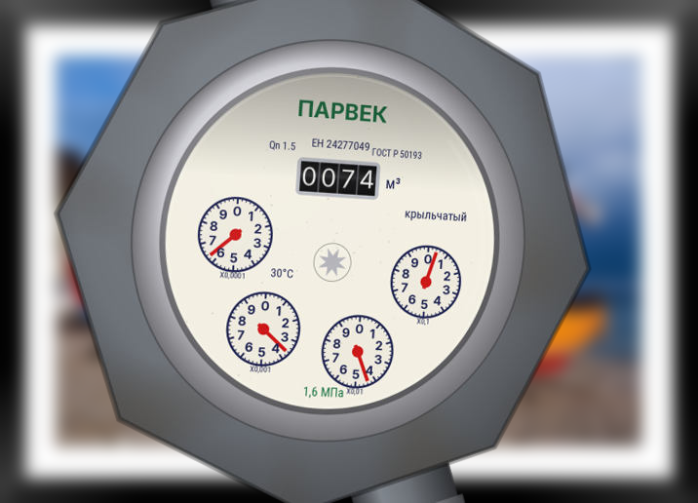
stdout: 74.0436 m³
